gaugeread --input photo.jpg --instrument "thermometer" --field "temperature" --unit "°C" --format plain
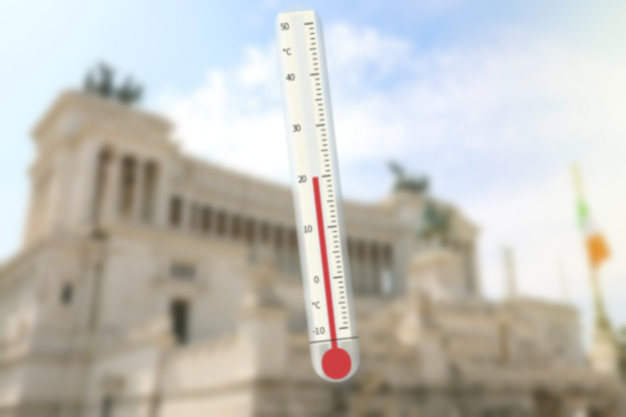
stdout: 20 °C
